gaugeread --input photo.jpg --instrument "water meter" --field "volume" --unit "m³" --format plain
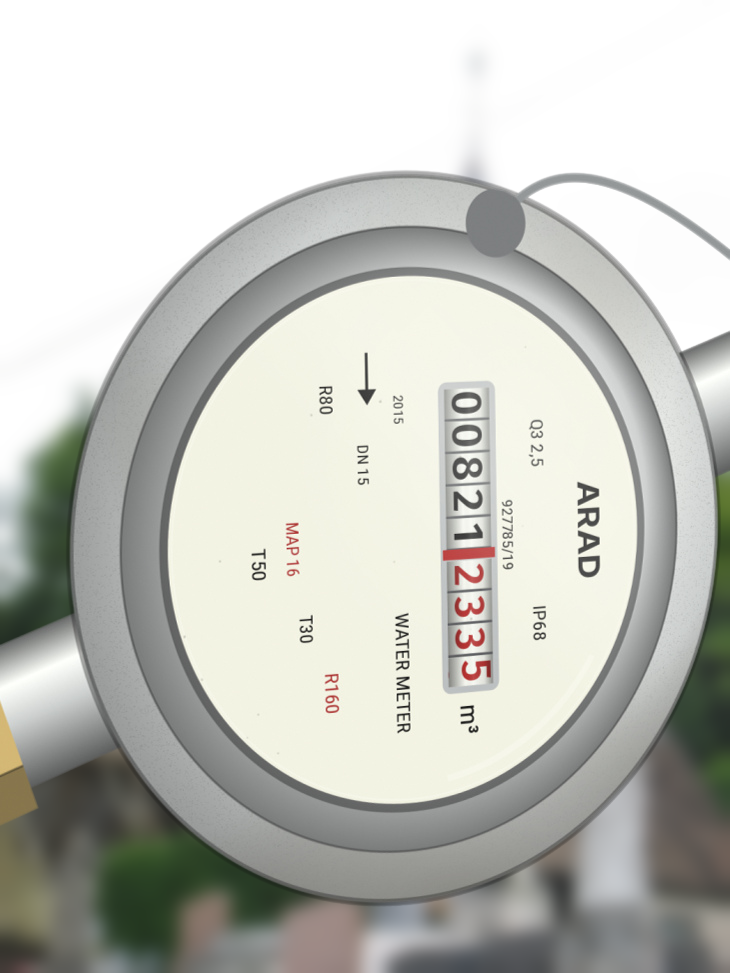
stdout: 821.2335 m³
